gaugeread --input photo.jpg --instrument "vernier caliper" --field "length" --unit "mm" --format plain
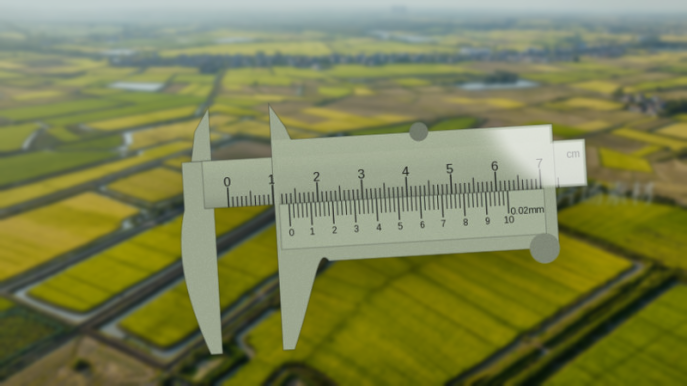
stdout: 13.5 mm
